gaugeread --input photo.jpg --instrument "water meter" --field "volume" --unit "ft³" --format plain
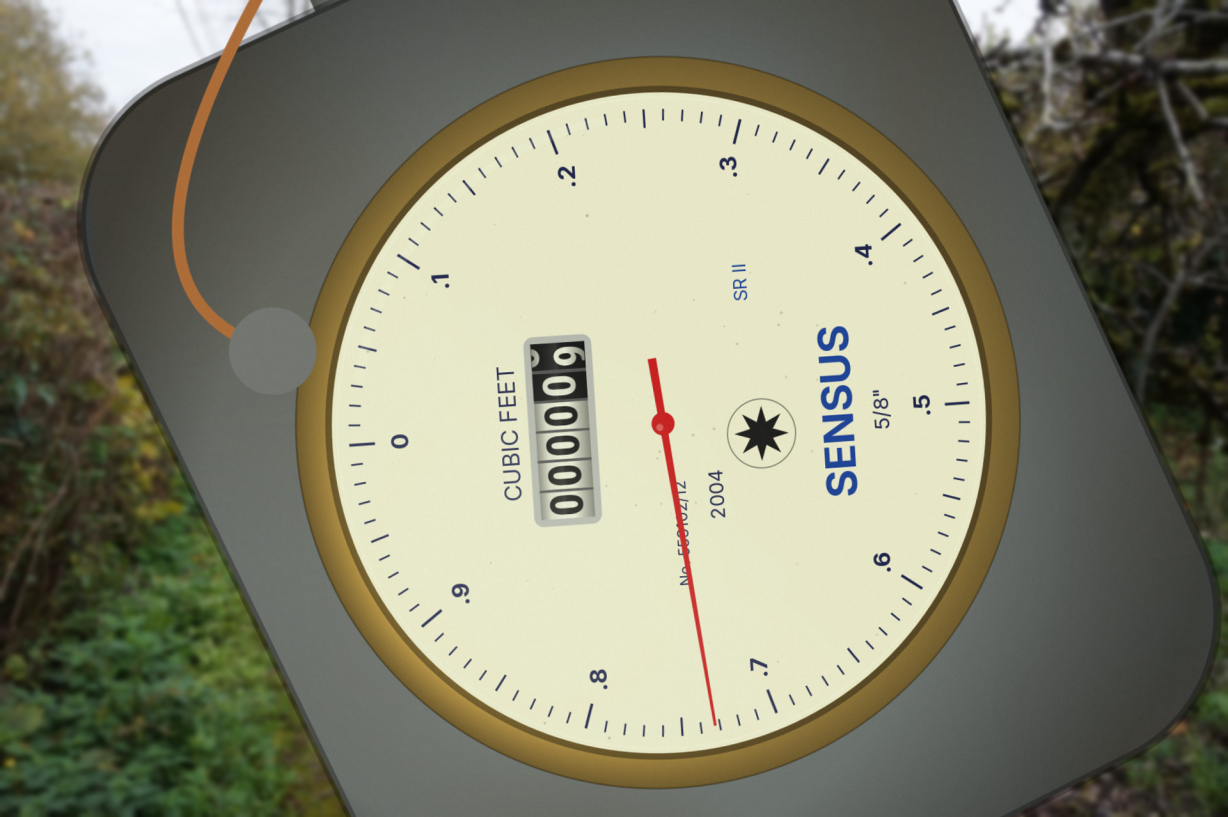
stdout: 8.73 ft³
